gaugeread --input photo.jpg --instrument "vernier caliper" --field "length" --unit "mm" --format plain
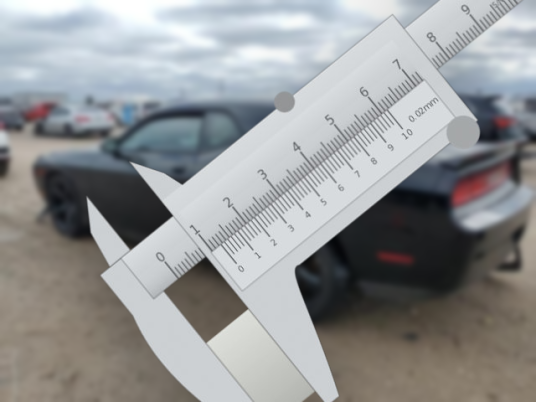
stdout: 12.5 mm
